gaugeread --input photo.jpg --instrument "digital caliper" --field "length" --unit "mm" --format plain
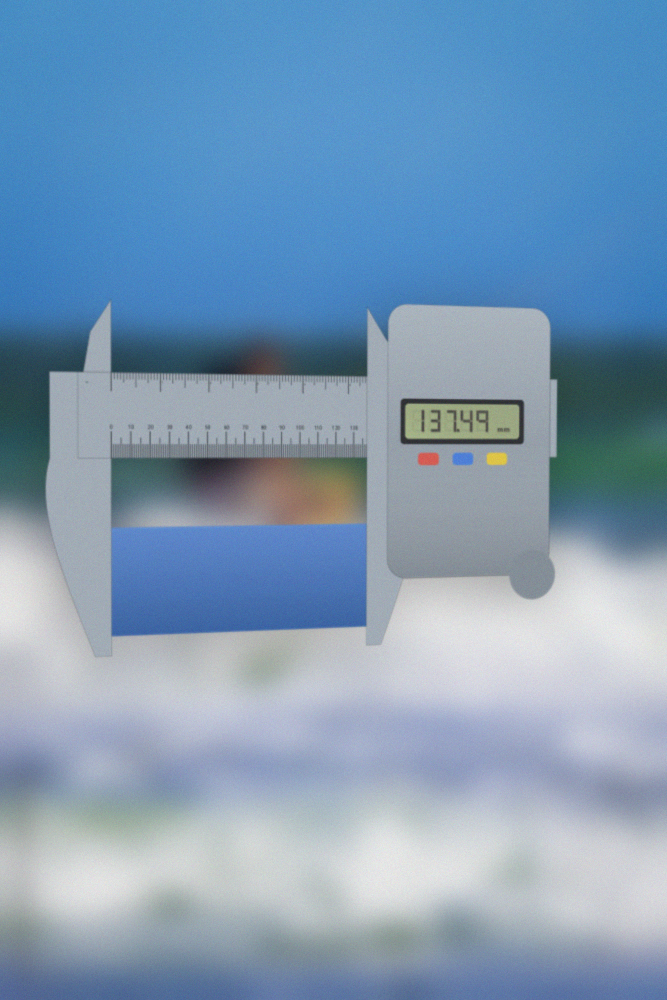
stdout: 137.49 mm
